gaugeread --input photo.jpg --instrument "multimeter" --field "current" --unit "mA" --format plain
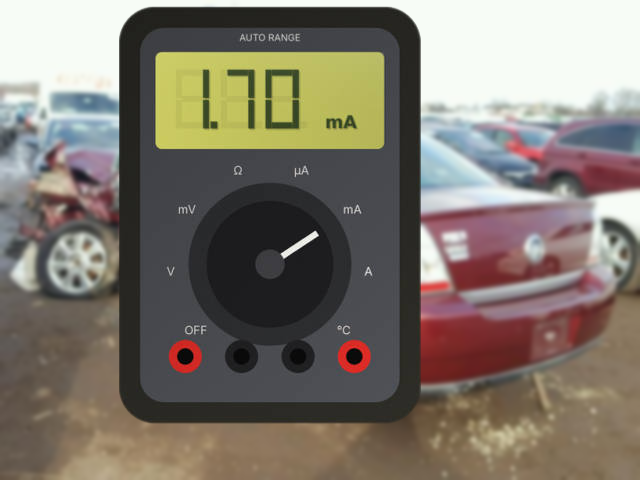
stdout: 1.70 mA
